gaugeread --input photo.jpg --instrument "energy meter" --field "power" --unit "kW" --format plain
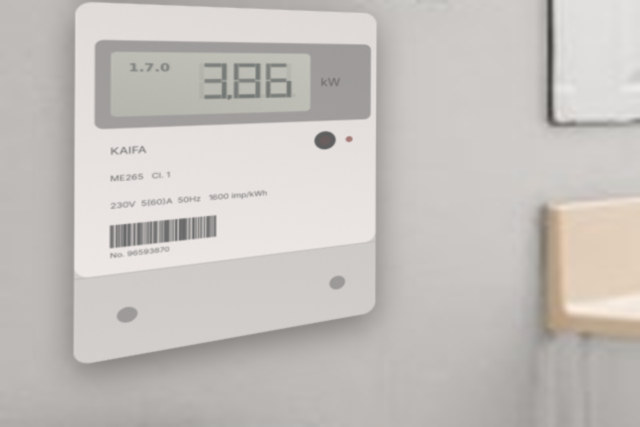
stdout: 3.86 kW
